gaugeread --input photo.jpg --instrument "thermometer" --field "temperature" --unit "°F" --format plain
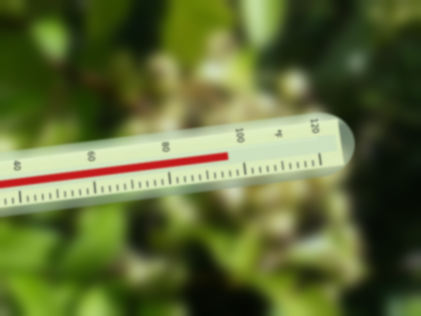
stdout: 96 °F
